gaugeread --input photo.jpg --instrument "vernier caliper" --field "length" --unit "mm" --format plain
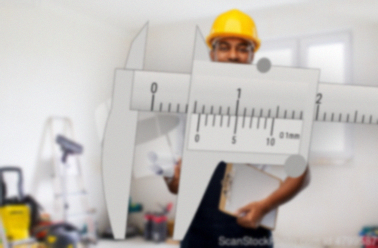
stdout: 5.6 mm
